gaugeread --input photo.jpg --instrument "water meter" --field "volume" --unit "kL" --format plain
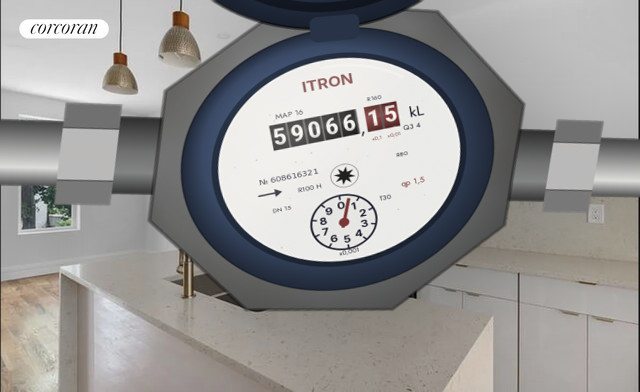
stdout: 59066.150 kL
